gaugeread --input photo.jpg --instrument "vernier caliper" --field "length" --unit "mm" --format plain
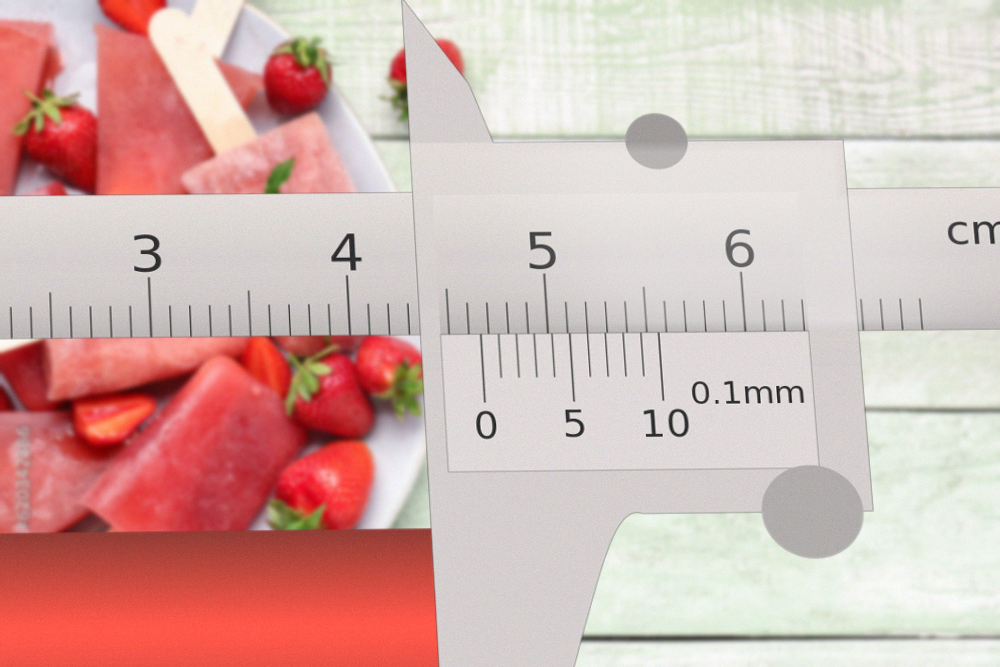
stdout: 46.6 mm
